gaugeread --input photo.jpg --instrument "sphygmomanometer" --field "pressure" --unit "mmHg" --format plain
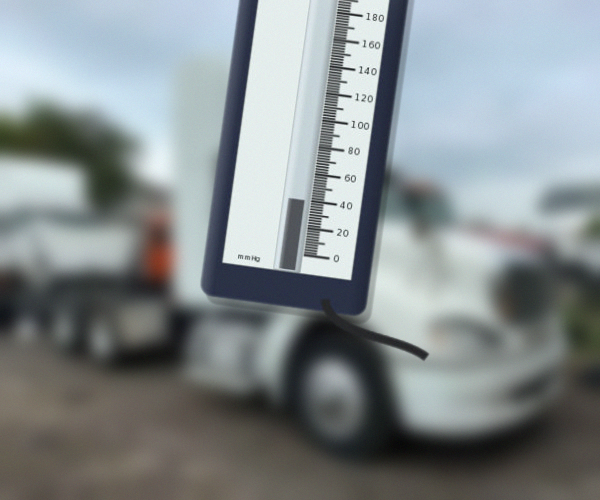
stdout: 40 mmHg
